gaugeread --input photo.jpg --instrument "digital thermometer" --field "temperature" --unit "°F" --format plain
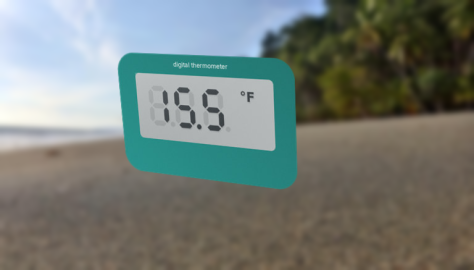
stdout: 15.5 °F
